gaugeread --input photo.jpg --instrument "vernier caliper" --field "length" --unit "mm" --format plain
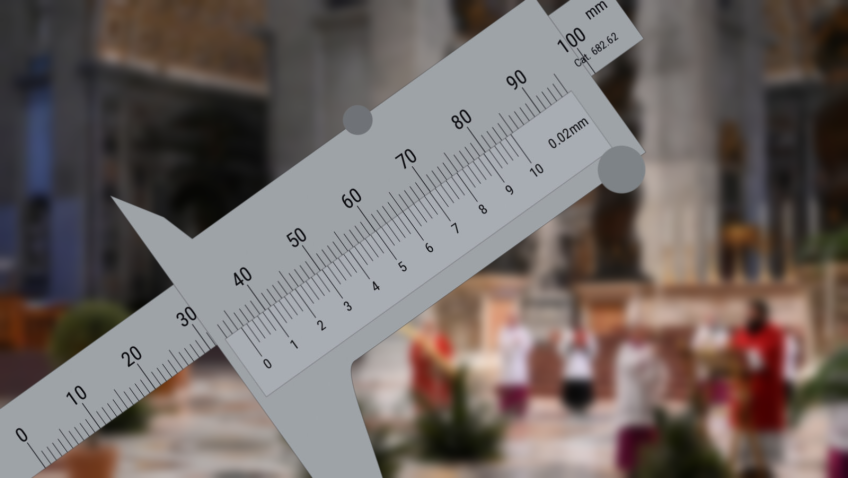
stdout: 35.6 mm
